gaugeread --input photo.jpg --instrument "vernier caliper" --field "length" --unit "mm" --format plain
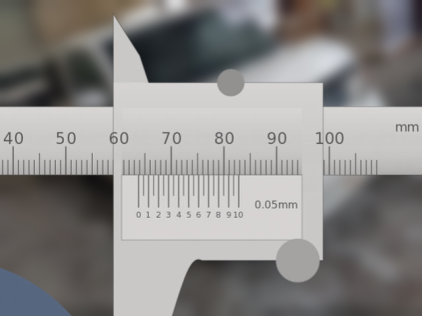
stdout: 63.8 mm
